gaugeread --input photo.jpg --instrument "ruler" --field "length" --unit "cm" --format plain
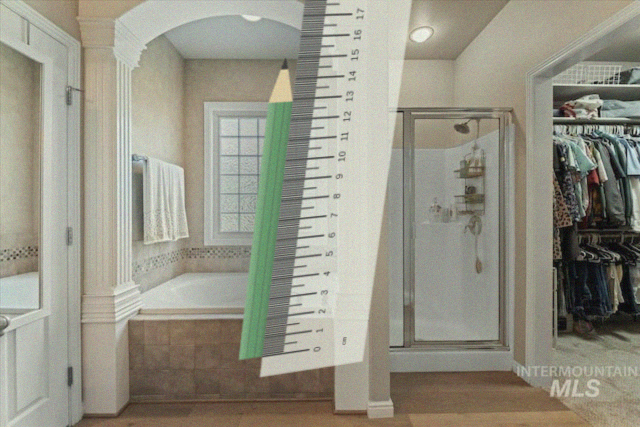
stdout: 15 cm
